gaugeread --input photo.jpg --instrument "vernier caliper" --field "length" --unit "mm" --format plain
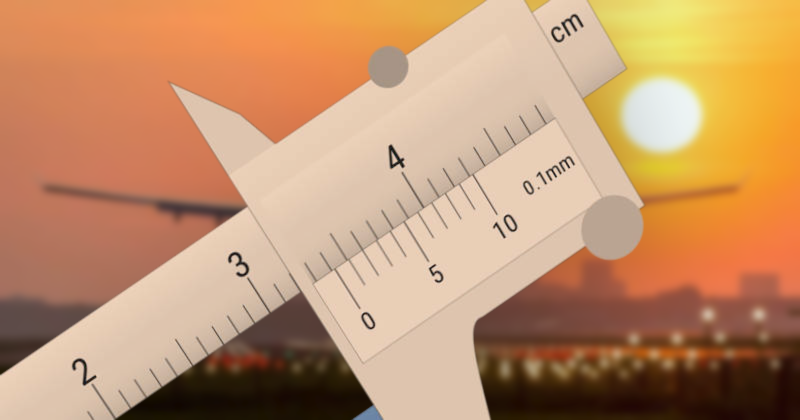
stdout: 34.2 mm
